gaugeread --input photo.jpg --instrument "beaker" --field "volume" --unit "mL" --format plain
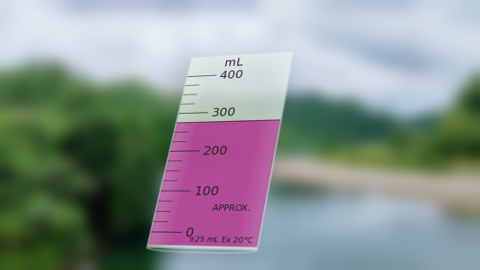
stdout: 275 mL
